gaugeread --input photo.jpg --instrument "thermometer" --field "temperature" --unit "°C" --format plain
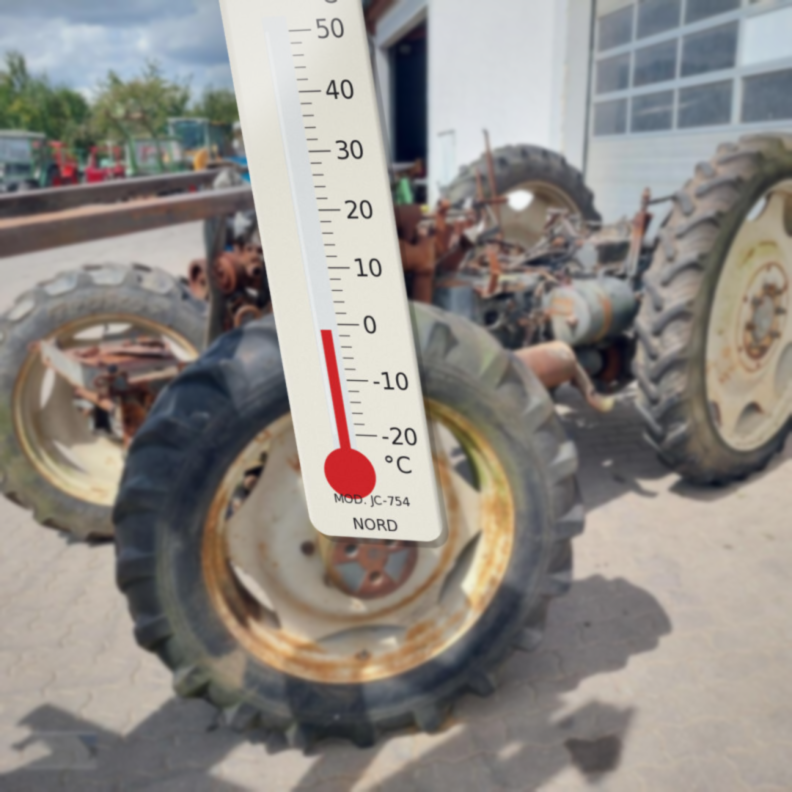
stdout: -1 °C
